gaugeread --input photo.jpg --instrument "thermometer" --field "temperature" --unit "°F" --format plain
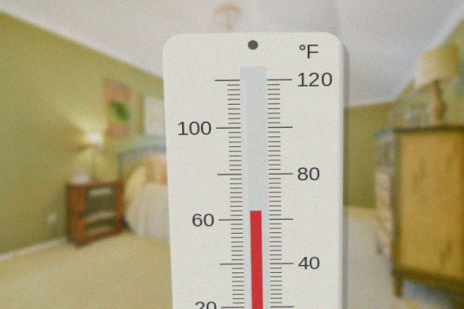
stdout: 64 °F
